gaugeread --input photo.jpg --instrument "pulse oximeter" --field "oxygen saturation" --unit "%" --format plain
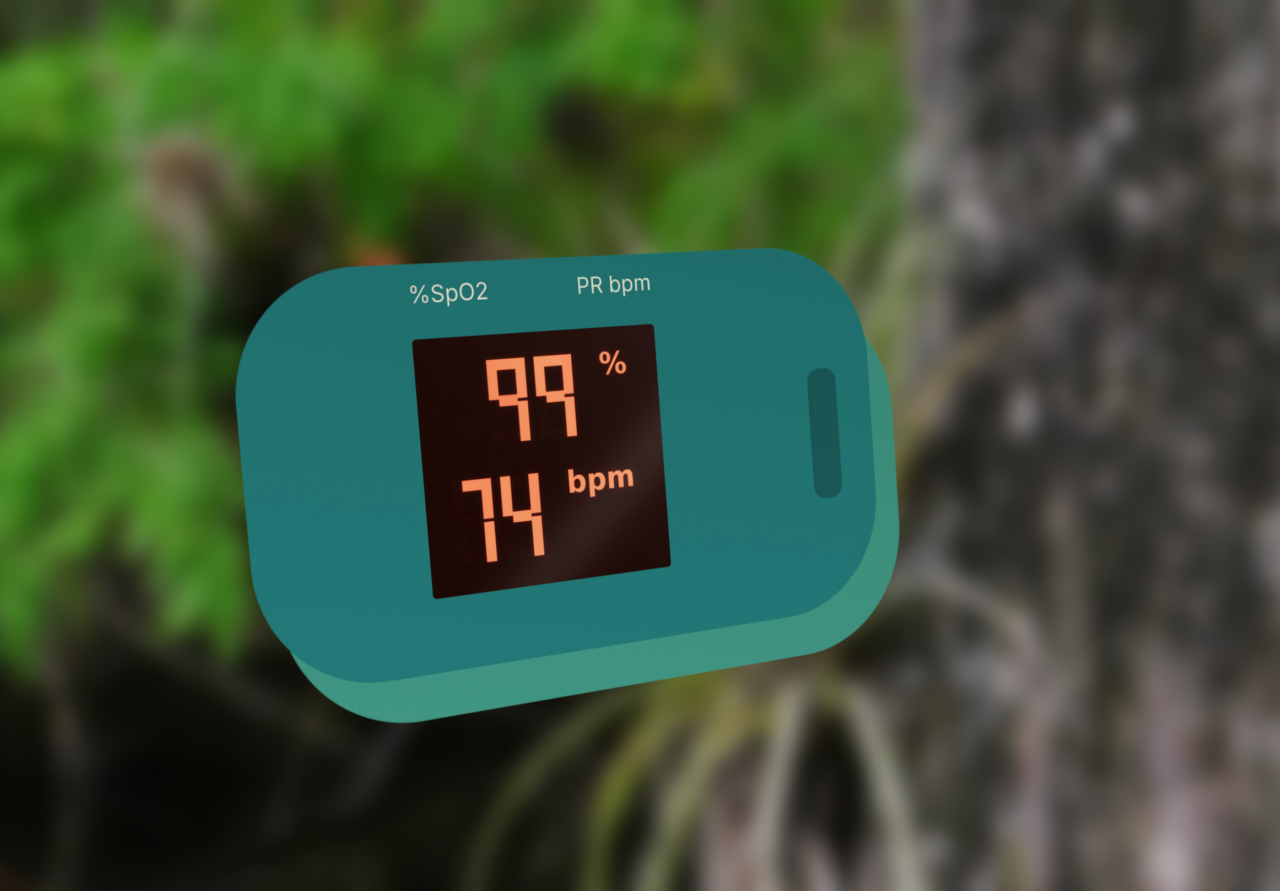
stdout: 99 %
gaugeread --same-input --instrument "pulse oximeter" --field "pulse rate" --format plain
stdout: 74 bpm
